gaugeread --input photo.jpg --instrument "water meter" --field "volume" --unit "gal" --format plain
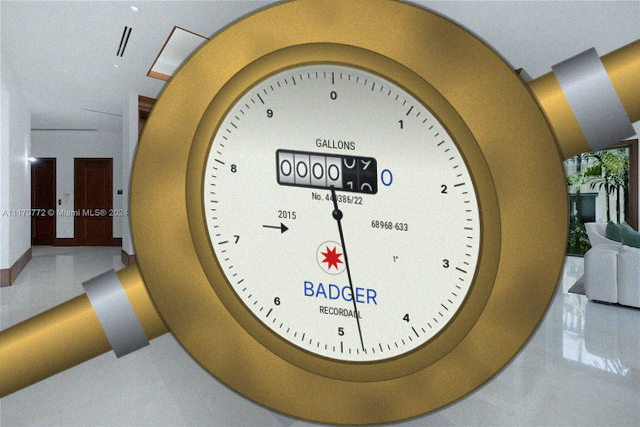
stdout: 94.7 gal
